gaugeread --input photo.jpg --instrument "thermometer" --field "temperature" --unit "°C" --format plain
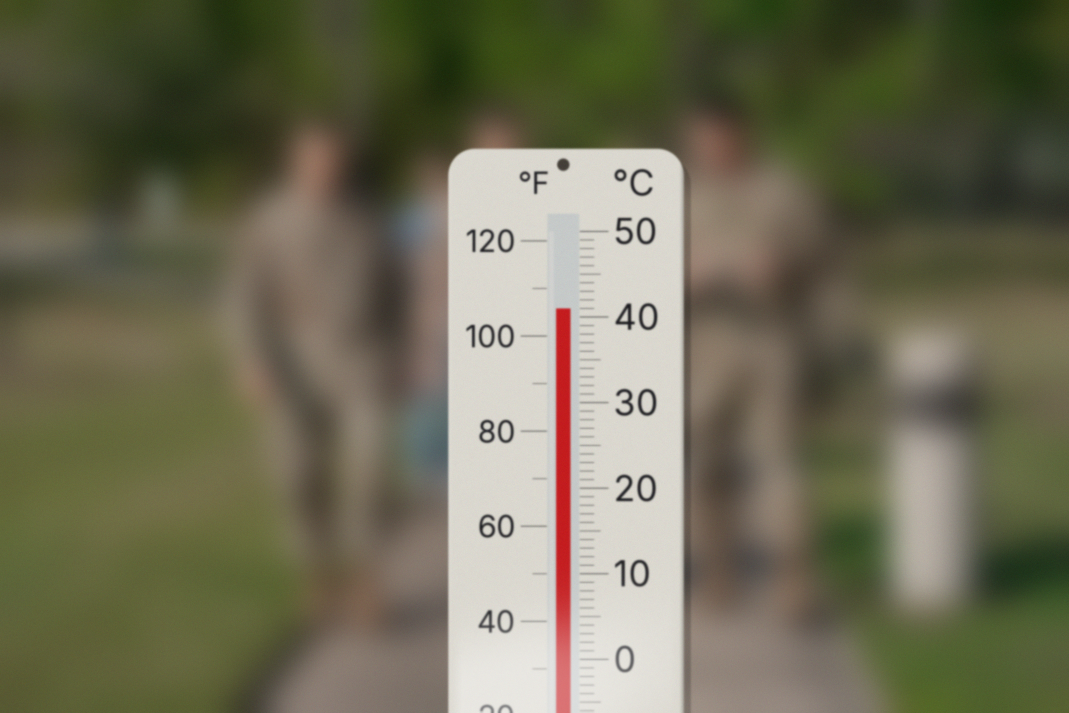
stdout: 41 °C
